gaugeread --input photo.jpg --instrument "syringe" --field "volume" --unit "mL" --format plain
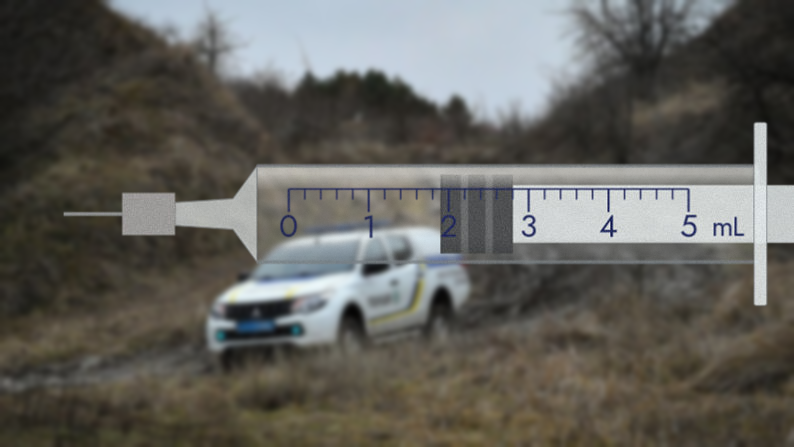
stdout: 1.9 mL
